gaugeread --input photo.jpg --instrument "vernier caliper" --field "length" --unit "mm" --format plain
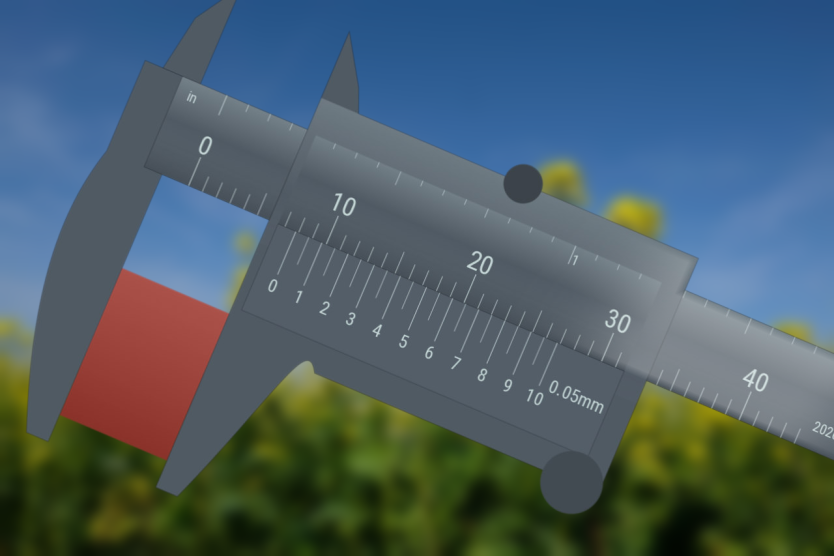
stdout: 7.8 mm
